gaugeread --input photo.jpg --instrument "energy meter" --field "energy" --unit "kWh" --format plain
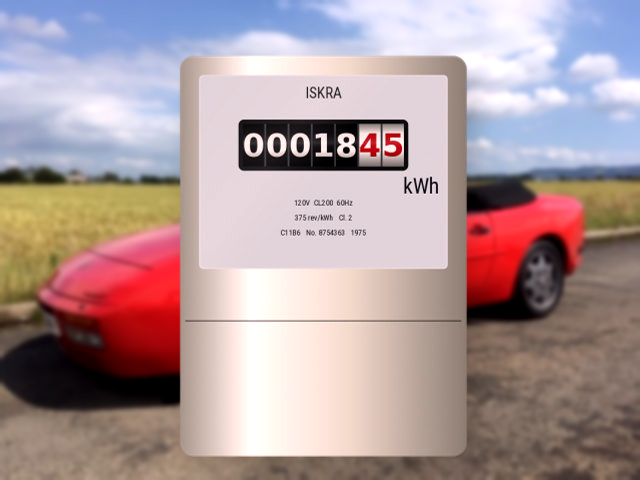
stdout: 18.45 kWh
